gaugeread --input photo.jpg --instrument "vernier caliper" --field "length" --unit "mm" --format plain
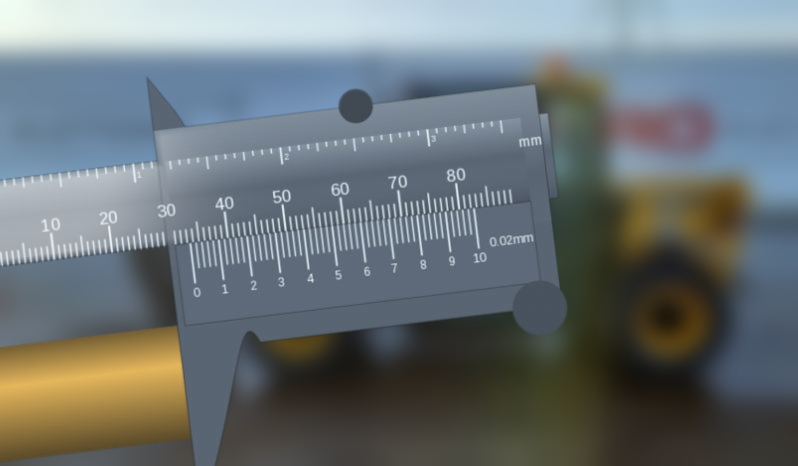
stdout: 33.5 mm
